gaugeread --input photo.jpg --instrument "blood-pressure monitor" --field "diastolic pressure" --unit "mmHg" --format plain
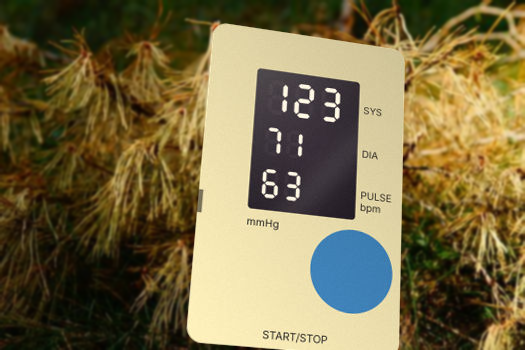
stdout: 71 mmHg
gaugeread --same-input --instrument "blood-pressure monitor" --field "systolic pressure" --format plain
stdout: 123 mmHg
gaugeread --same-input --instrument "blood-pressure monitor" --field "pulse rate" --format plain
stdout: 63 bpm
